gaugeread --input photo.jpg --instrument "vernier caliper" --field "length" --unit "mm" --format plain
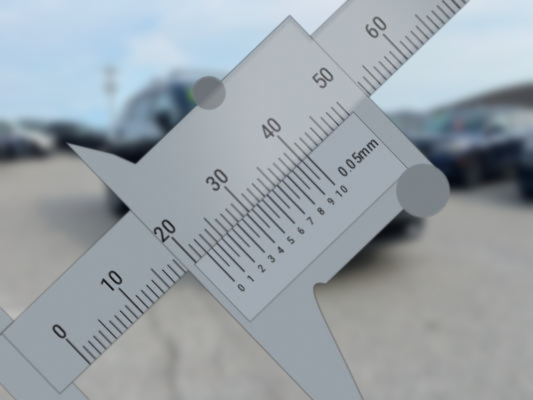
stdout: 22.0 mm
